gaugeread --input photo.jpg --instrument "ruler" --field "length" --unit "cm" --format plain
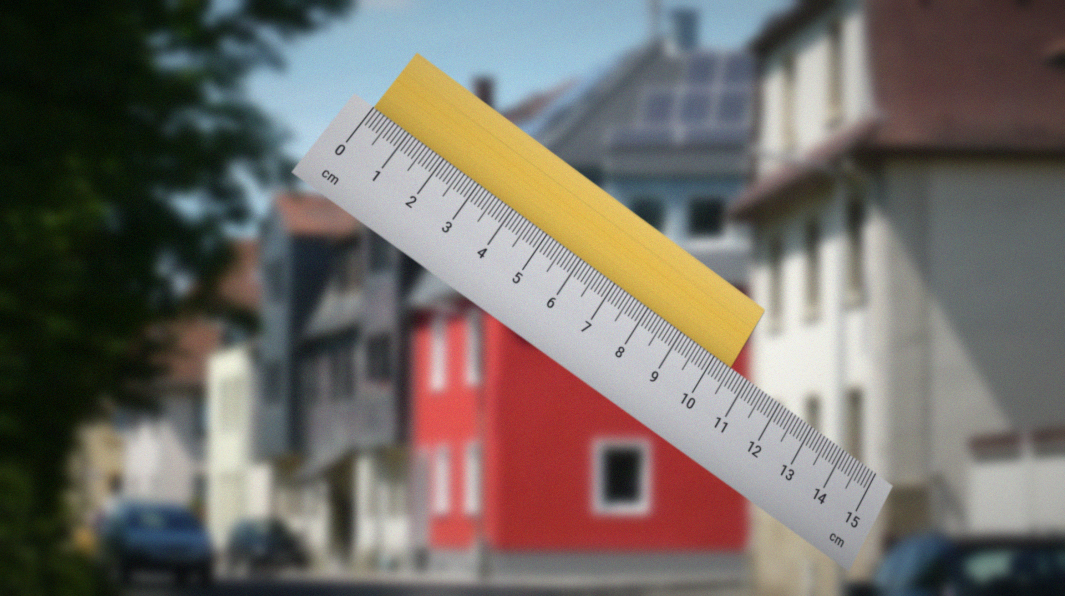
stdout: 10.5 cm
